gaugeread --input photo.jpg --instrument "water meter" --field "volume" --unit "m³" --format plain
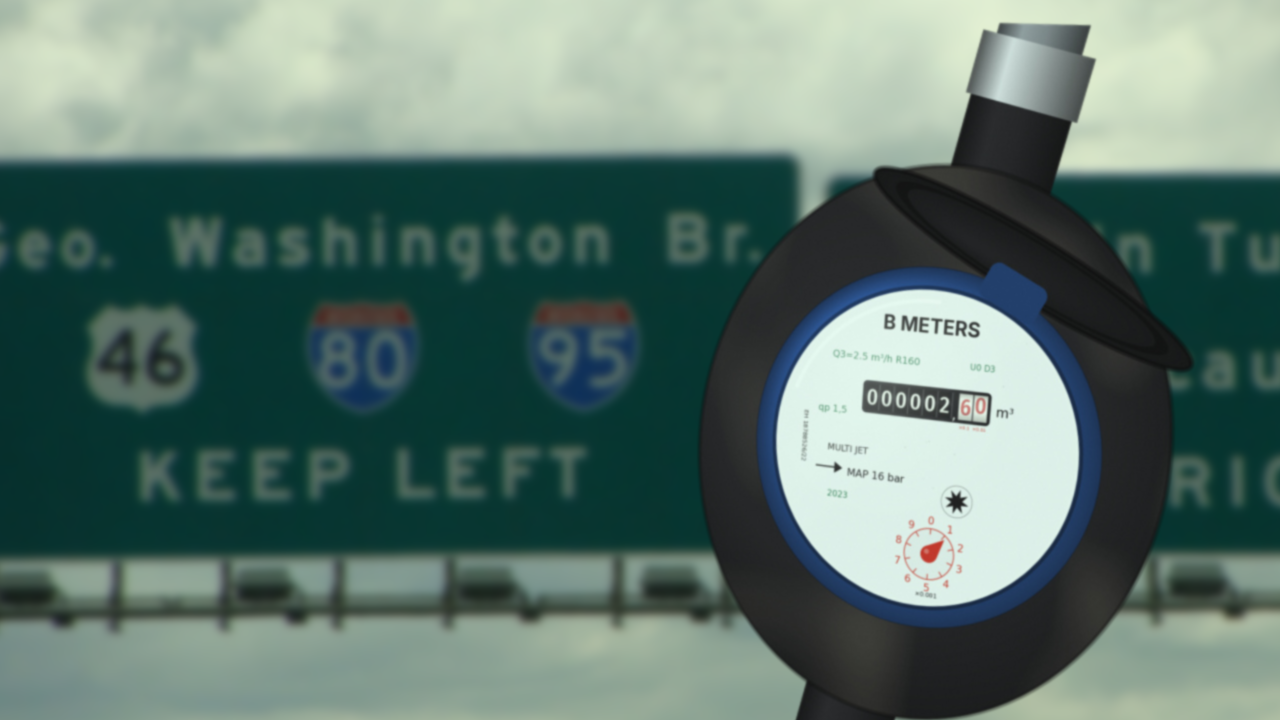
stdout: 2.601 m³
